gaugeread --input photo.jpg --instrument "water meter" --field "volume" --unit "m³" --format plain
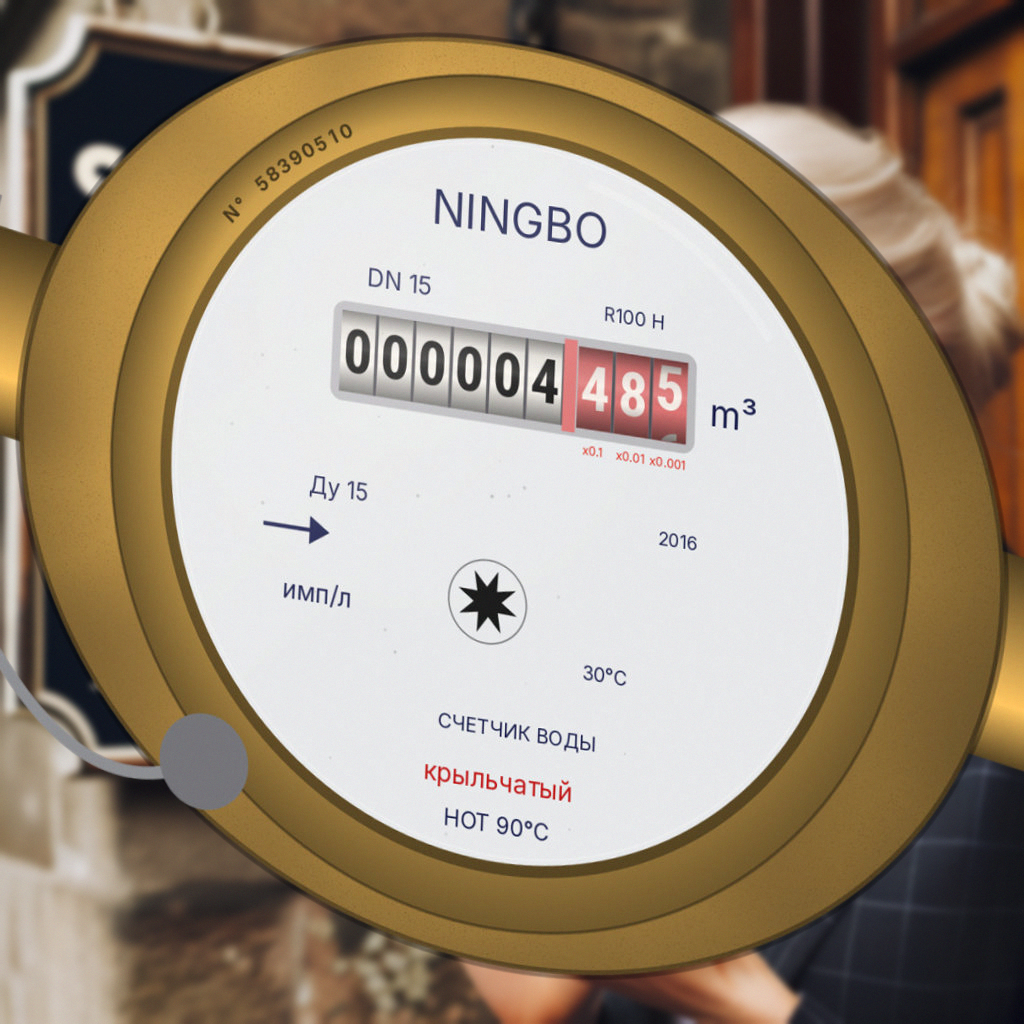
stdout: 4.485 m³
